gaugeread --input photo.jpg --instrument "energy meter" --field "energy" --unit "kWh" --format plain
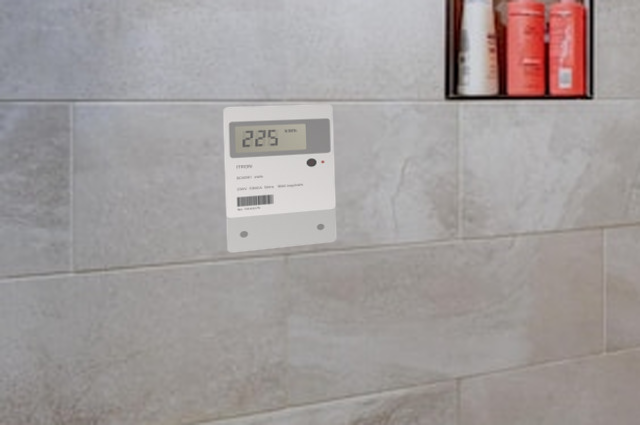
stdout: 225 kWh
